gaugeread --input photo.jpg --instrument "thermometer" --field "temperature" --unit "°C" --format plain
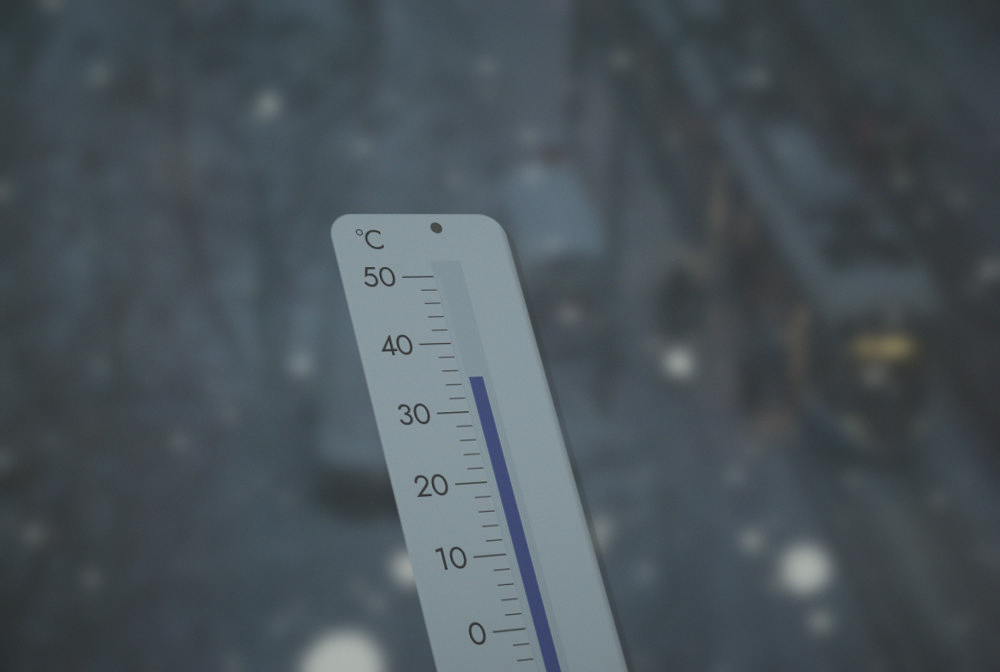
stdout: 35 °C
